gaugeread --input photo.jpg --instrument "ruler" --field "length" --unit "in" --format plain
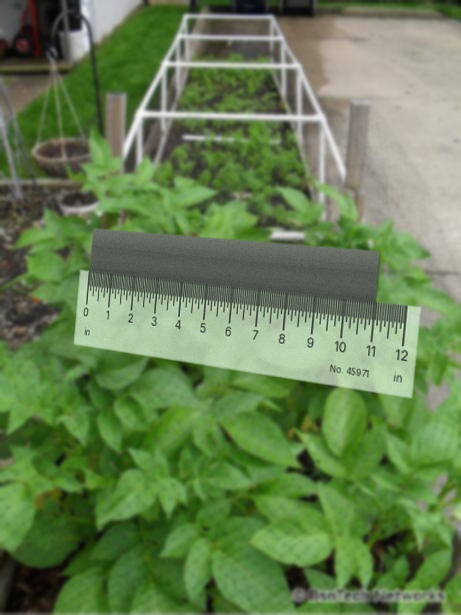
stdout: 11 in
